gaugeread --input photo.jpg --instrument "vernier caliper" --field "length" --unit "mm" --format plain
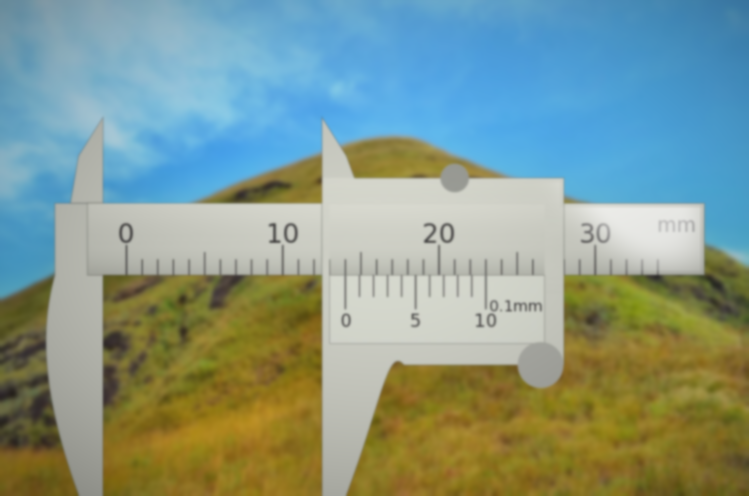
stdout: 14.0 mm
